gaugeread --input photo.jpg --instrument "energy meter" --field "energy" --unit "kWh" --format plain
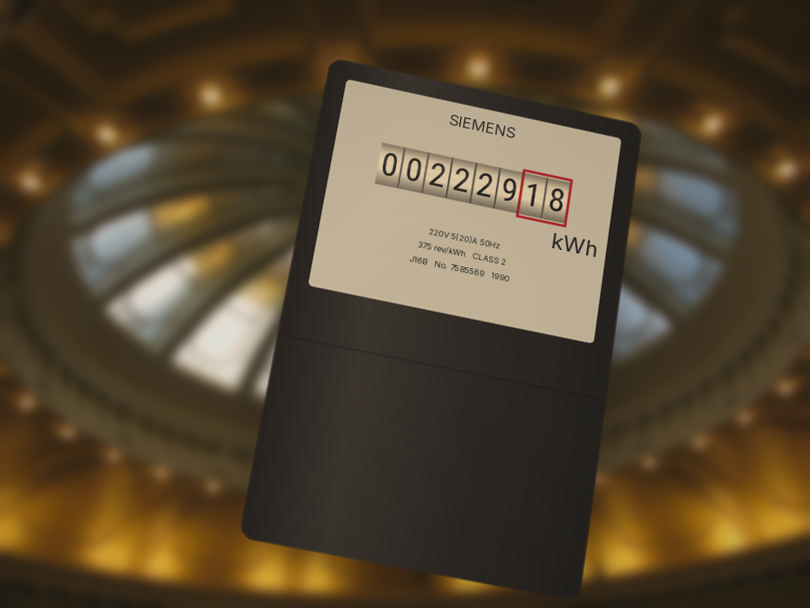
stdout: 2229.18 kWh
